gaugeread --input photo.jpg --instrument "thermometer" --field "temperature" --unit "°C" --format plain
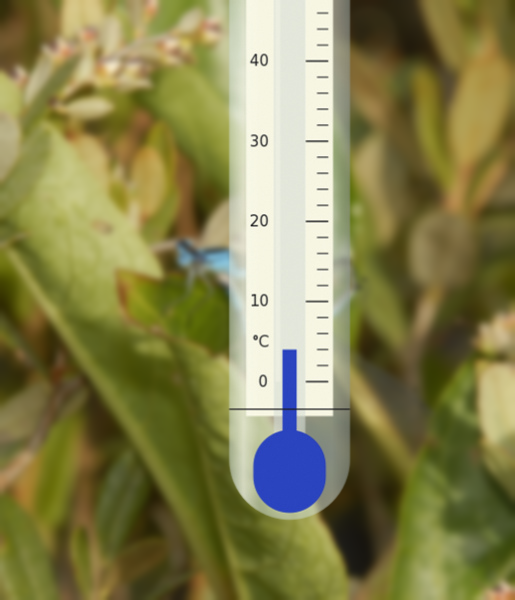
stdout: 4 °C
